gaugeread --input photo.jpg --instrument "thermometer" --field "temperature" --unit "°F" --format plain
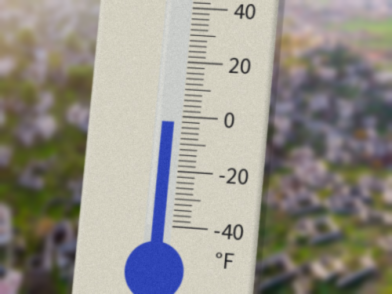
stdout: -2 °F
